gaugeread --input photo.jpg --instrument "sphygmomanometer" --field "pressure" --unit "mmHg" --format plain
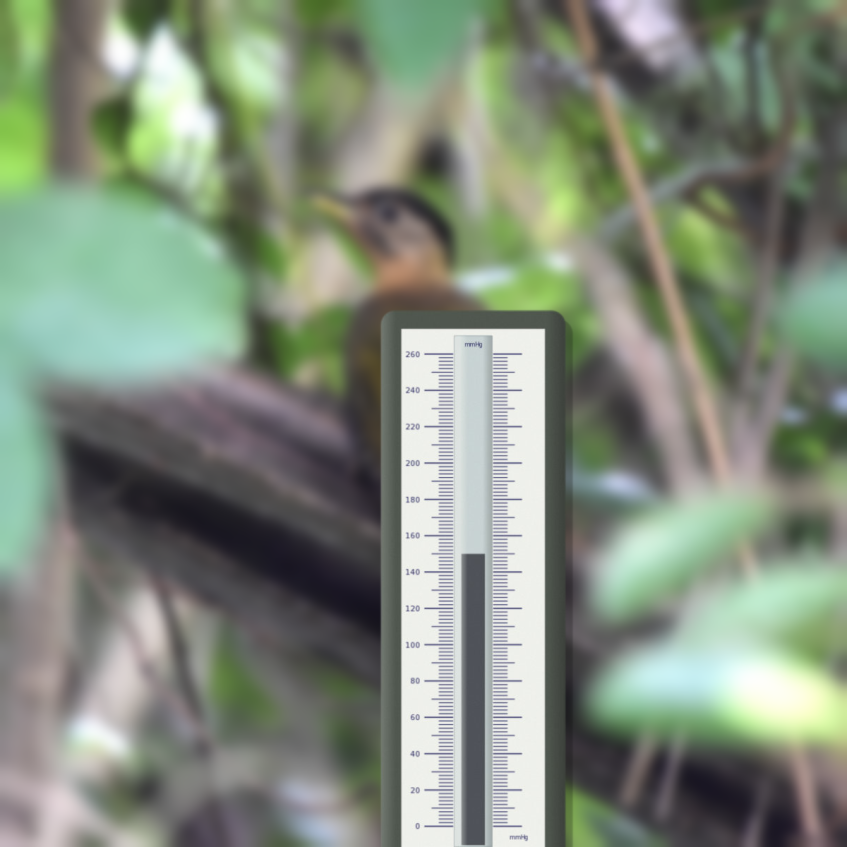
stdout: 150 mmHg
